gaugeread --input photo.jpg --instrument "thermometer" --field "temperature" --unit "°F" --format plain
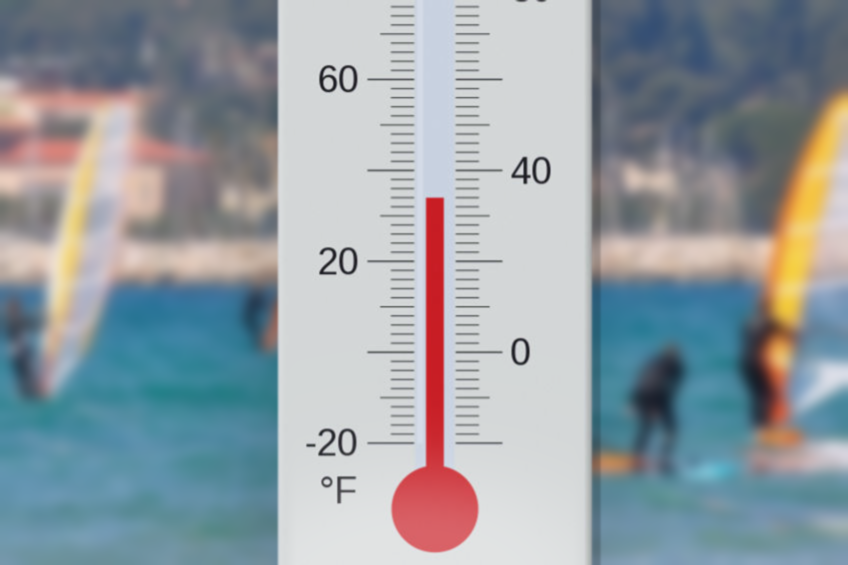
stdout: 34 °F
